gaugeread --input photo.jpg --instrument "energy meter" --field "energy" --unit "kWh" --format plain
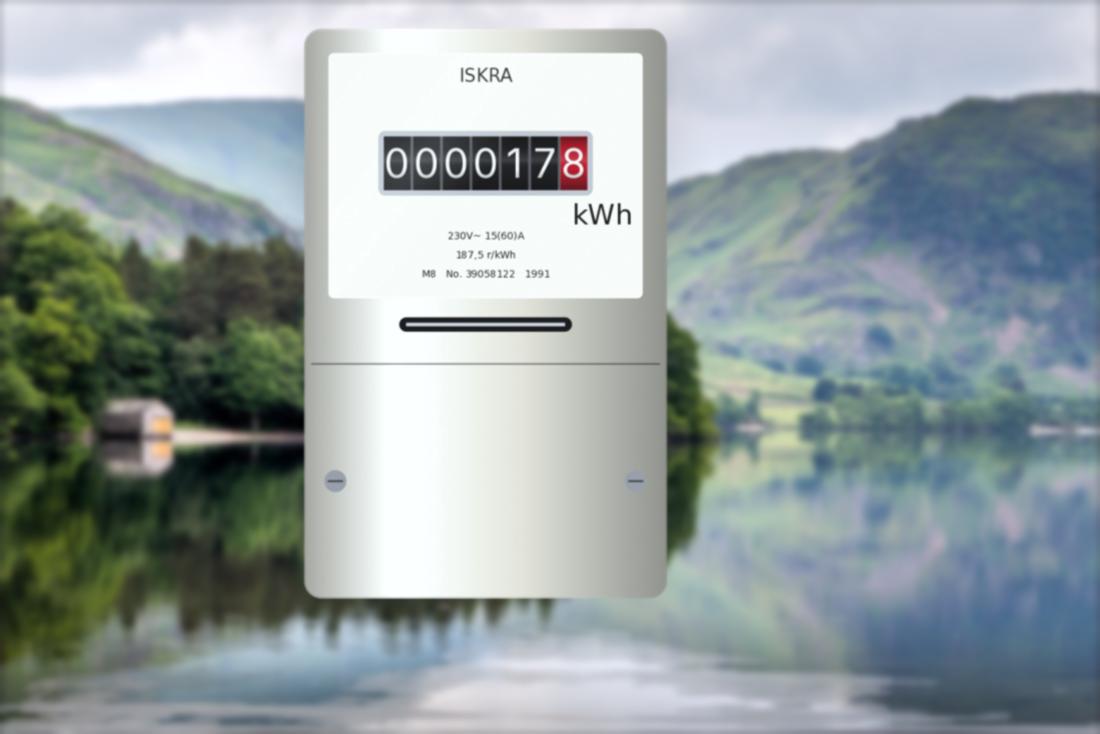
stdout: 17.8 kWh
